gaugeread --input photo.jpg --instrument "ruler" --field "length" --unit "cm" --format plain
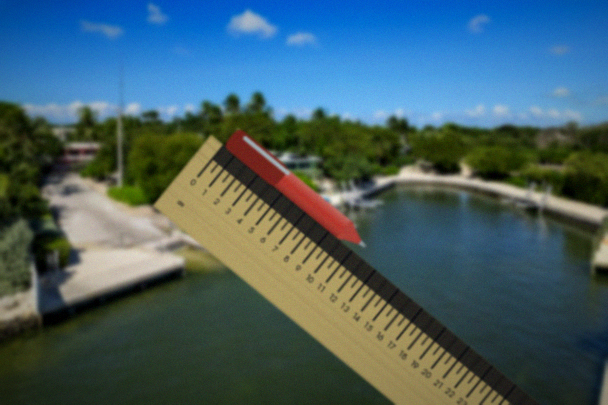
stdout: 11.5 cm
